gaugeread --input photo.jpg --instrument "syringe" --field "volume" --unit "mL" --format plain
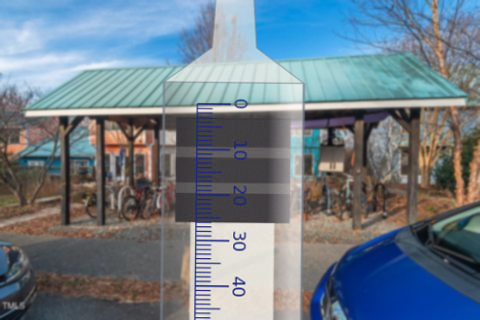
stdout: 3 mL
